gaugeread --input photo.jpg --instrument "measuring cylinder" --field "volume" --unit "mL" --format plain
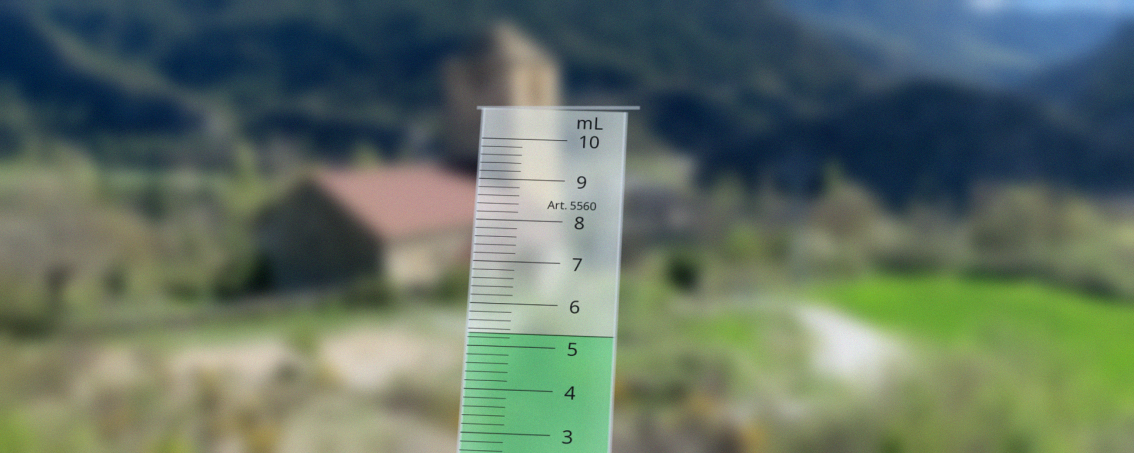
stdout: 5.3 mL
